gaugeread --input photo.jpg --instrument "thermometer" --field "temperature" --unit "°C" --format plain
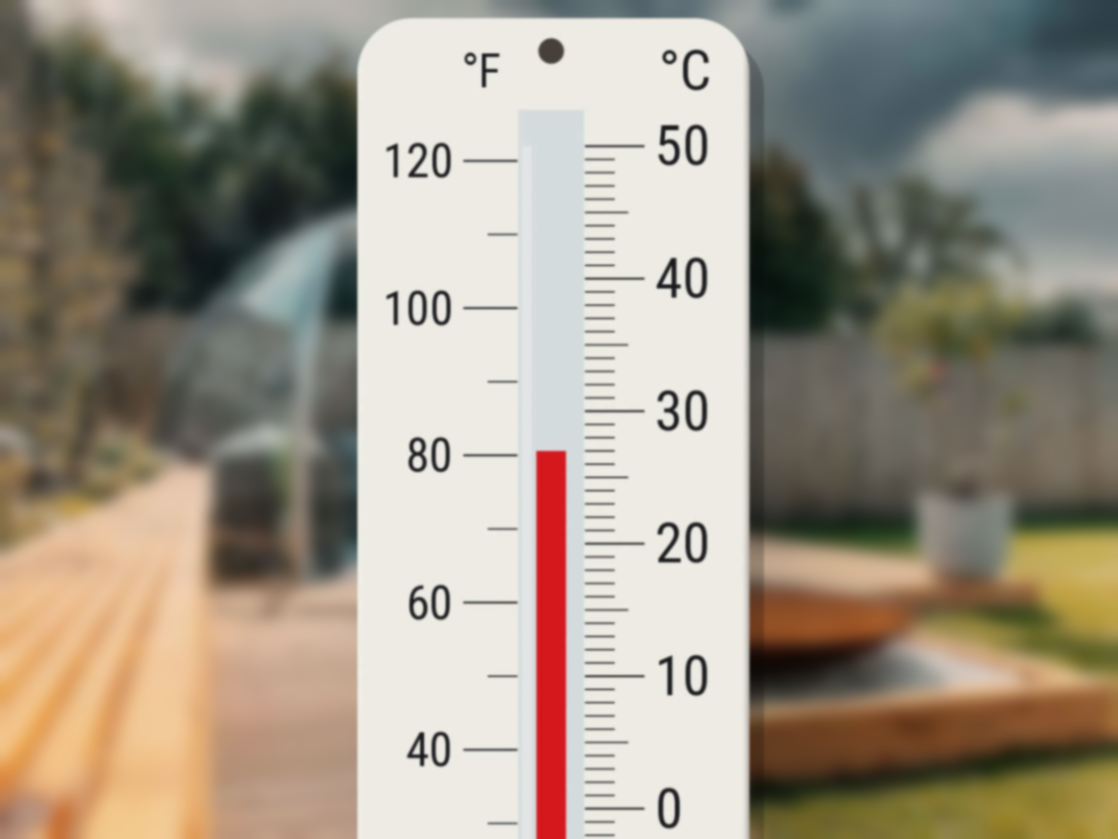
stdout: 27 °C
